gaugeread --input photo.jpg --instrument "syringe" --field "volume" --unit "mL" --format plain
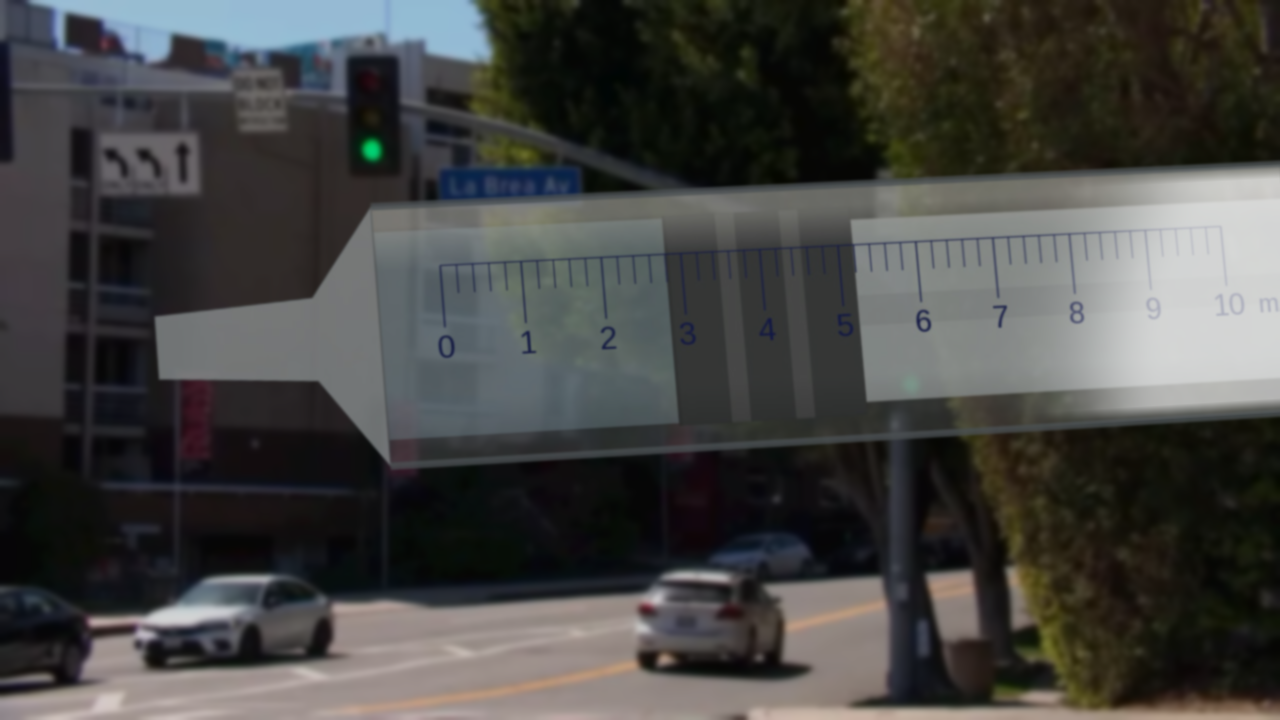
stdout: 2.8 mL
